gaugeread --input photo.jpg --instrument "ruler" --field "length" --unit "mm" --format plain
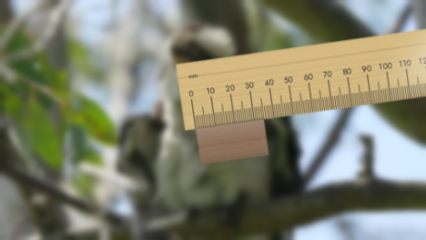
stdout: 35 mm
